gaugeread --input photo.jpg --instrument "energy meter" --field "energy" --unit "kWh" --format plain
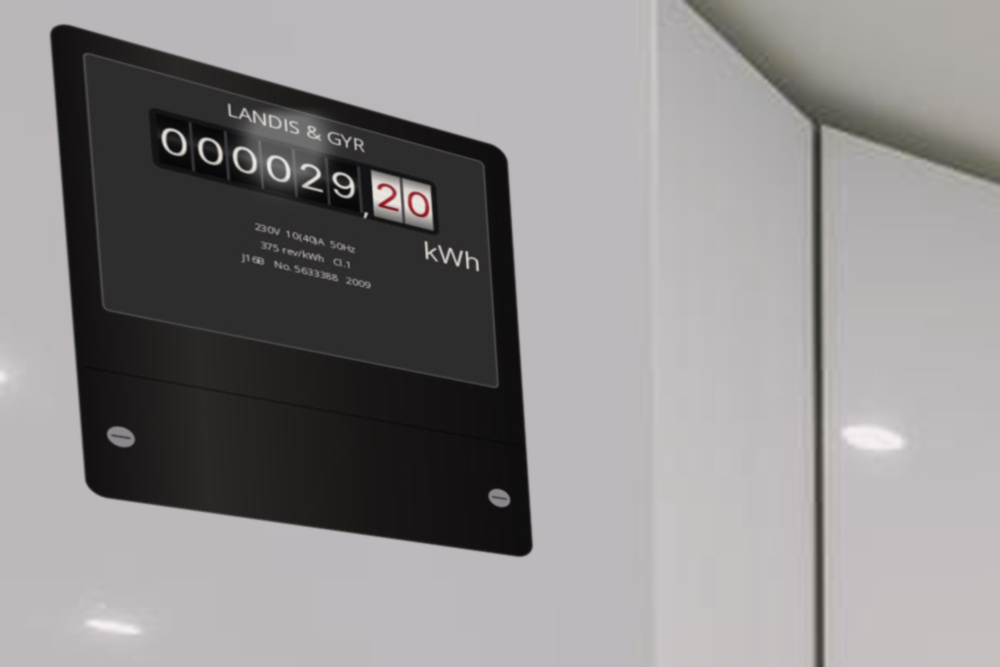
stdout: 29.20 kWh
